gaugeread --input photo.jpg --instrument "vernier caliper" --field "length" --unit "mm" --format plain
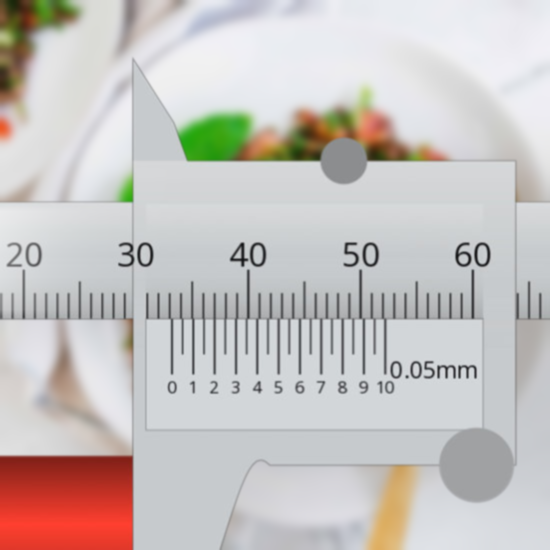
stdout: 33.2 mm
